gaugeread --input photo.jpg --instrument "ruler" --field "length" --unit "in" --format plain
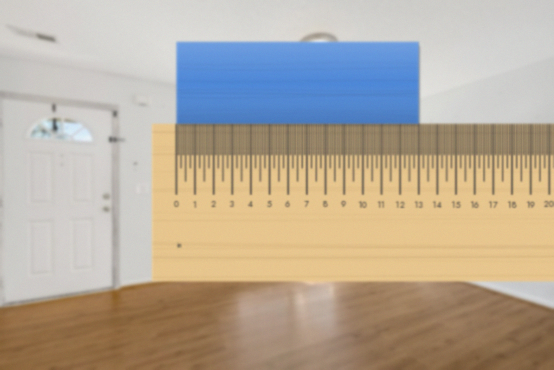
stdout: 13 in
